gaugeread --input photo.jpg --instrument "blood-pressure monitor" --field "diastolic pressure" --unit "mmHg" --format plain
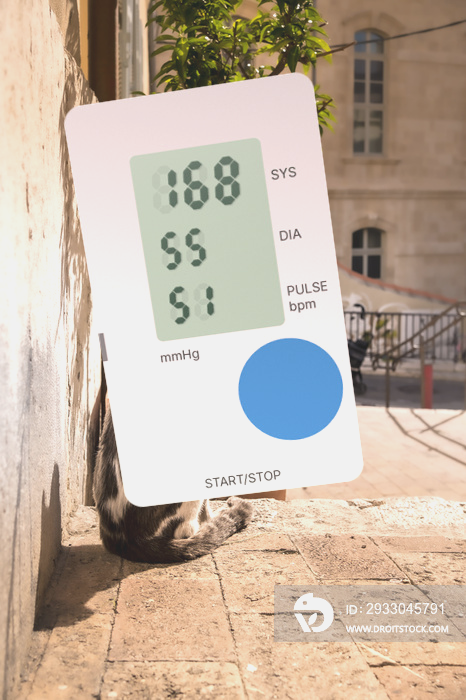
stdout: 55 mmHg
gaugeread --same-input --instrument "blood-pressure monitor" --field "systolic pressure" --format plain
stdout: 168 mmHg
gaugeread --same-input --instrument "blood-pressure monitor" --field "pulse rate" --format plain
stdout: 51 bpm
